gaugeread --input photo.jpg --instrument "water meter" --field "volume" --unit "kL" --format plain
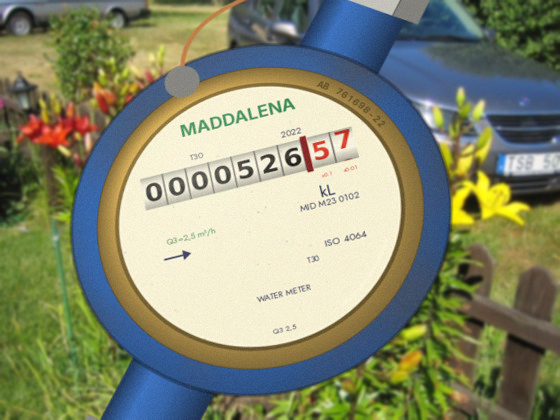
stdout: 526.57 kL
